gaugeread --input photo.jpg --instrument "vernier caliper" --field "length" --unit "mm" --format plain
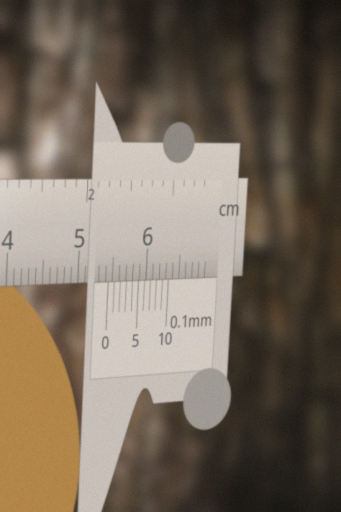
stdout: 54.4 mm
